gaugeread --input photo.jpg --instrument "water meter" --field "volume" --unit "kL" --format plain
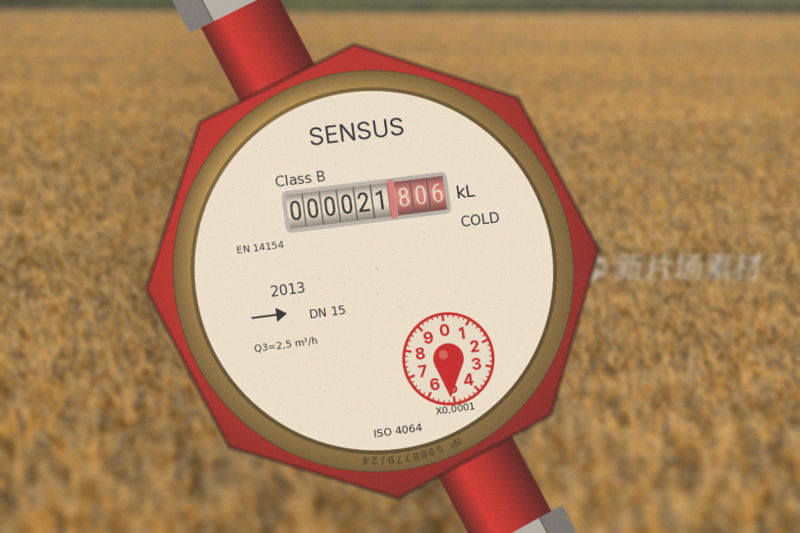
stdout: 21.8065 kL
